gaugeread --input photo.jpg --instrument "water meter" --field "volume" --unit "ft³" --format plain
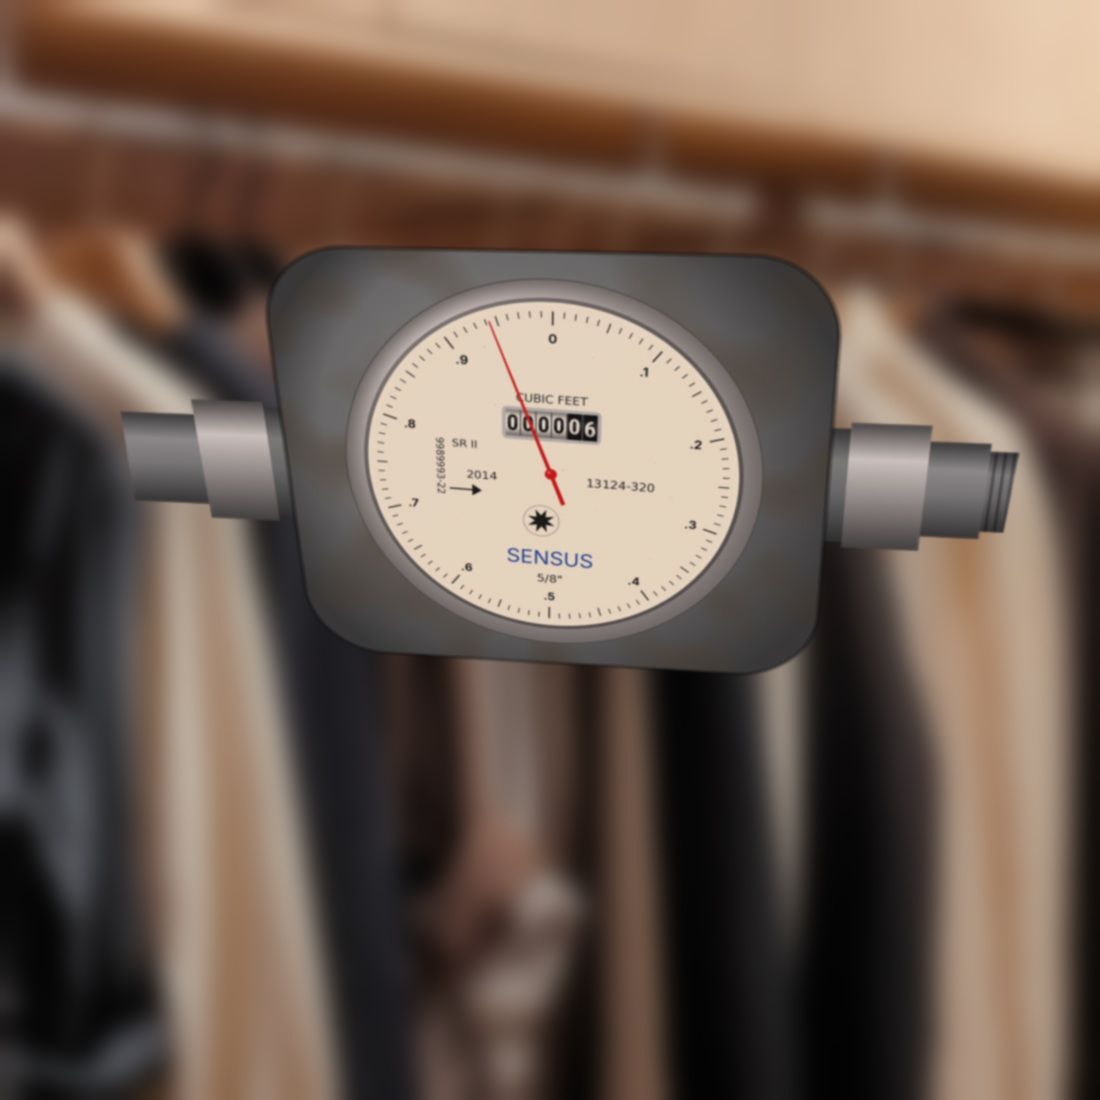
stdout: 5.94 ft³
